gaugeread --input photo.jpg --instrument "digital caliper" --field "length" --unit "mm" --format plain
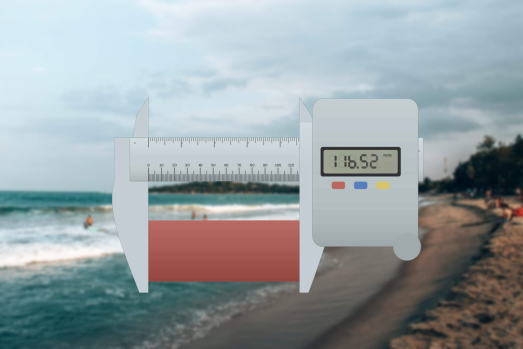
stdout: 116.52 mm
